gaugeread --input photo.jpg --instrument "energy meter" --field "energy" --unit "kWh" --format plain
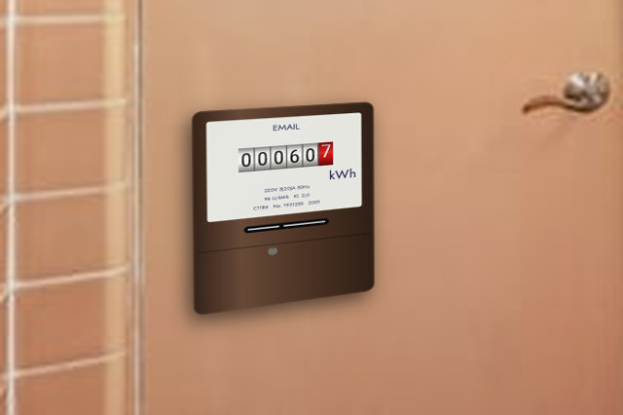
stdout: 60.7 kWh
